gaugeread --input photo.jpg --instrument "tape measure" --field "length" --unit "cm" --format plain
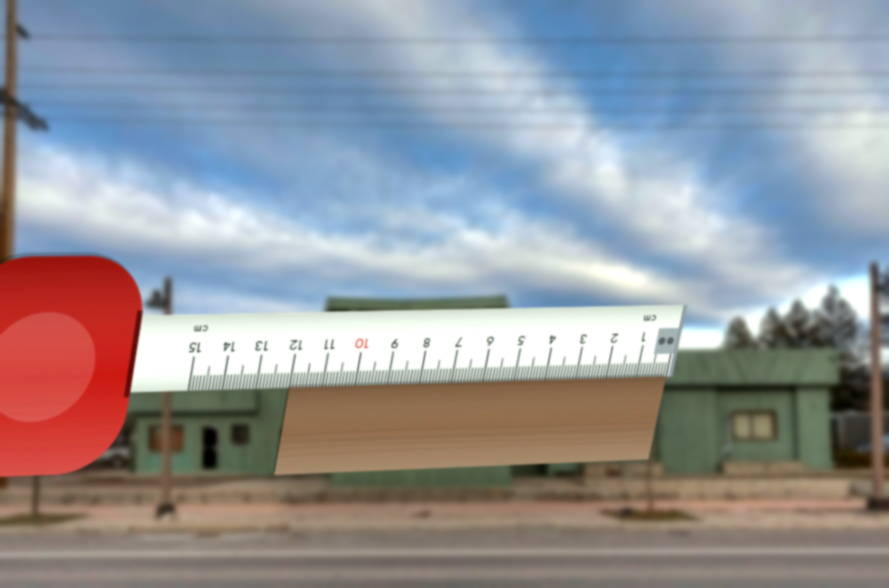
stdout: 12 cm
